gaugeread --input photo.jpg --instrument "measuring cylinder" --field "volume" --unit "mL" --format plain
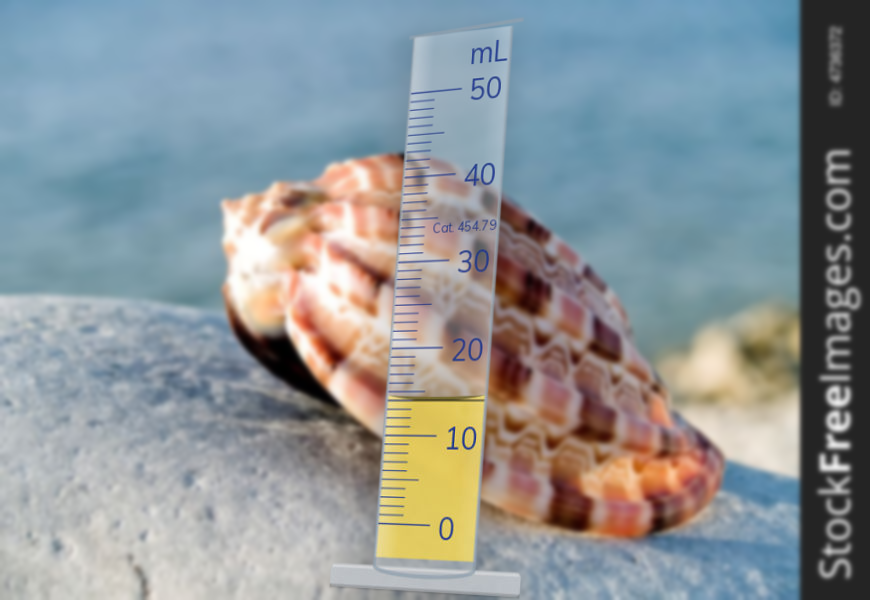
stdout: 14 mL
